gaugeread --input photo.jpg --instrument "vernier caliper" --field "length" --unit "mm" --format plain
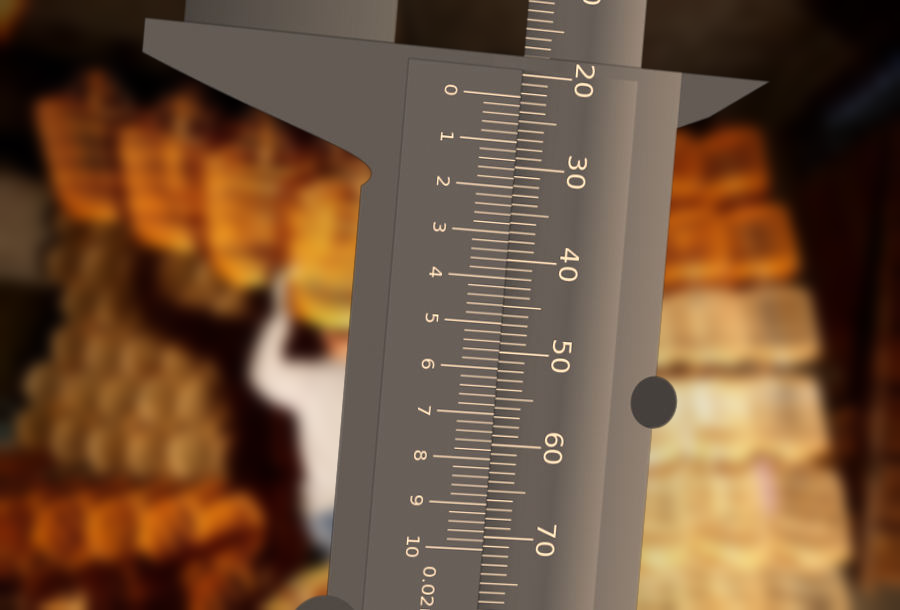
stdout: 22.4 mm
